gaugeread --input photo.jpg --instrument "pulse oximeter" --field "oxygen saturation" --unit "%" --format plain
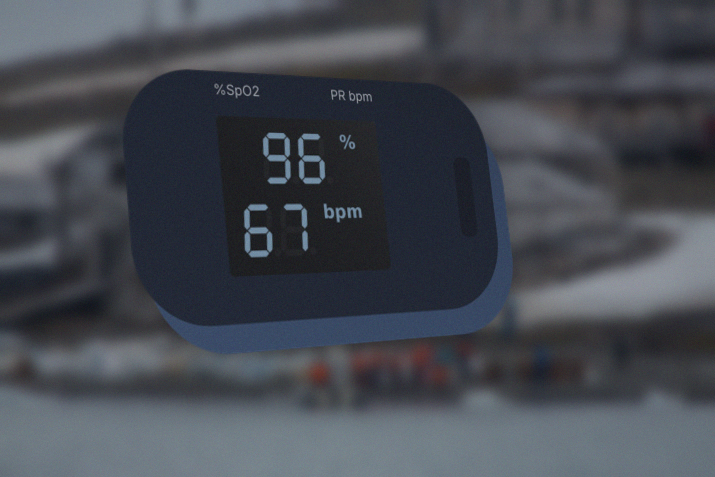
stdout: 96 %
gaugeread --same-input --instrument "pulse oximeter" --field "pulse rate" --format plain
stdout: 67 bpm
